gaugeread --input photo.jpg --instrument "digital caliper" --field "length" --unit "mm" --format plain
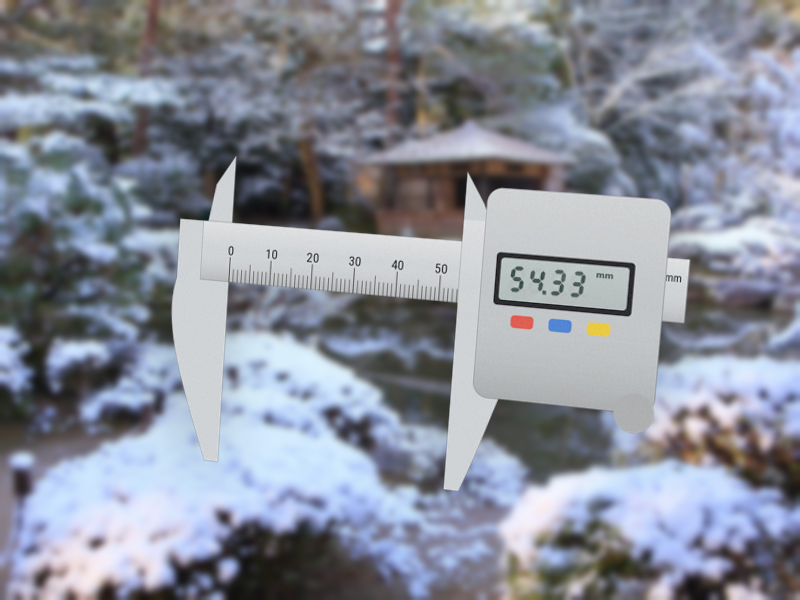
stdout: 54.33 mm
